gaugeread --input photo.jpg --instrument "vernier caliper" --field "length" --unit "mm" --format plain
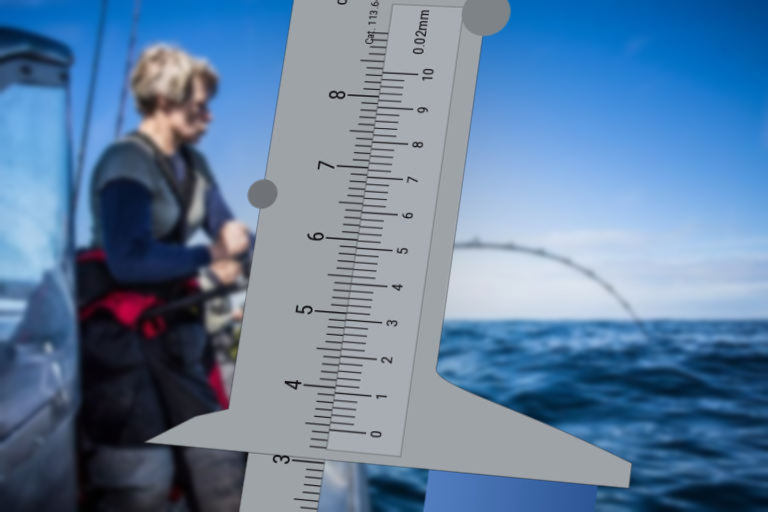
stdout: 34.4 mm
